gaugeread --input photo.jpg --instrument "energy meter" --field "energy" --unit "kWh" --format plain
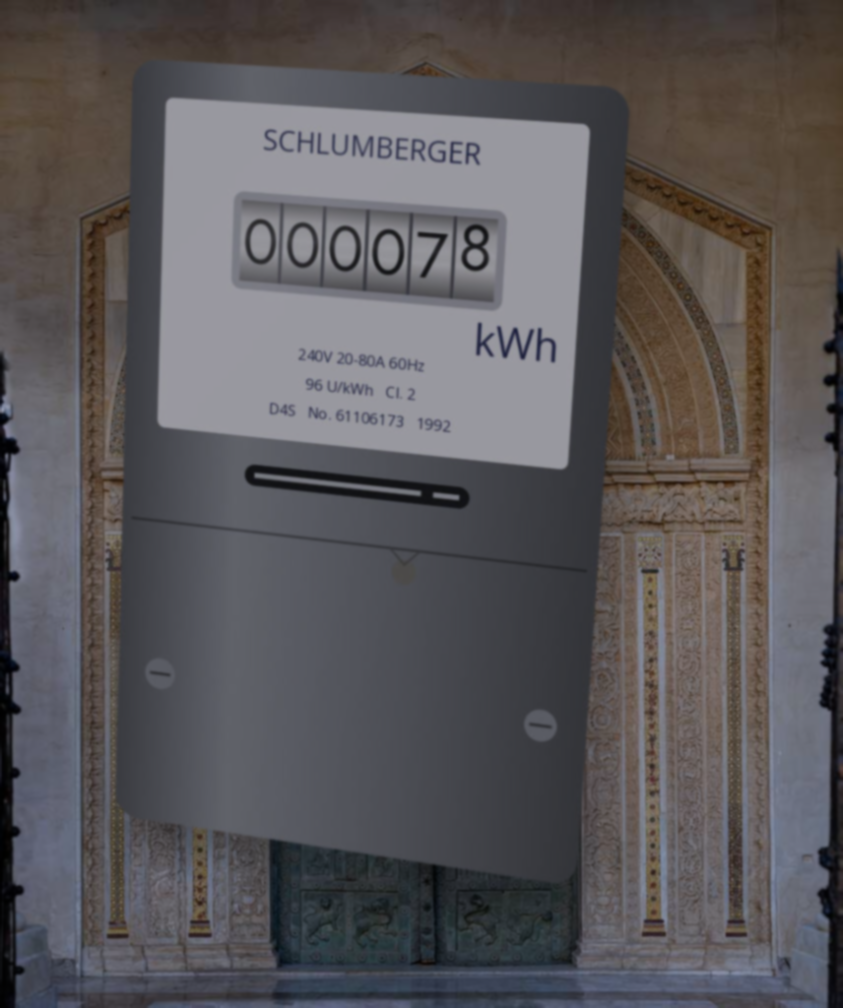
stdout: 78 kWh
